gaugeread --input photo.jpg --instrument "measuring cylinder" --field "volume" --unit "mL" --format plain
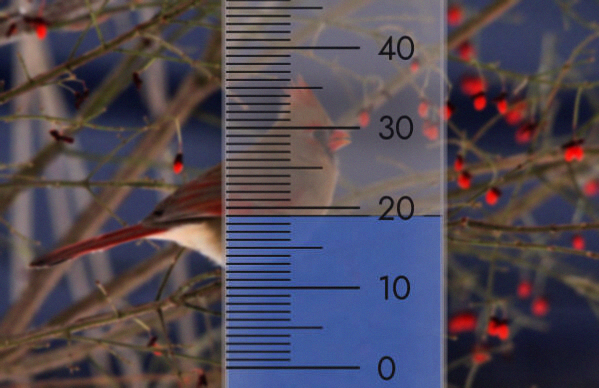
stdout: 19 mL
